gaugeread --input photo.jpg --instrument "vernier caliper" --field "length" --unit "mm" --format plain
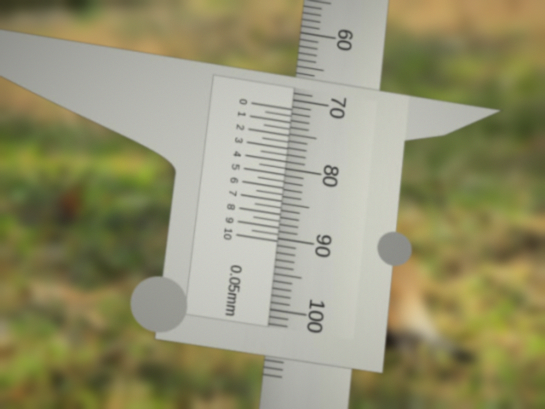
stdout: 71.4 mm
